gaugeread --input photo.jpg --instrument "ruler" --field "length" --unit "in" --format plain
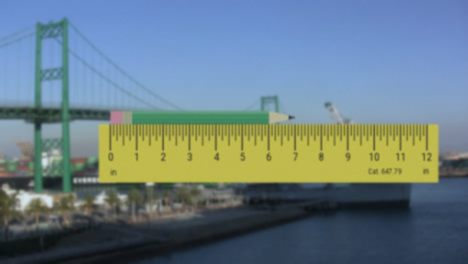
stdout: 7 in
